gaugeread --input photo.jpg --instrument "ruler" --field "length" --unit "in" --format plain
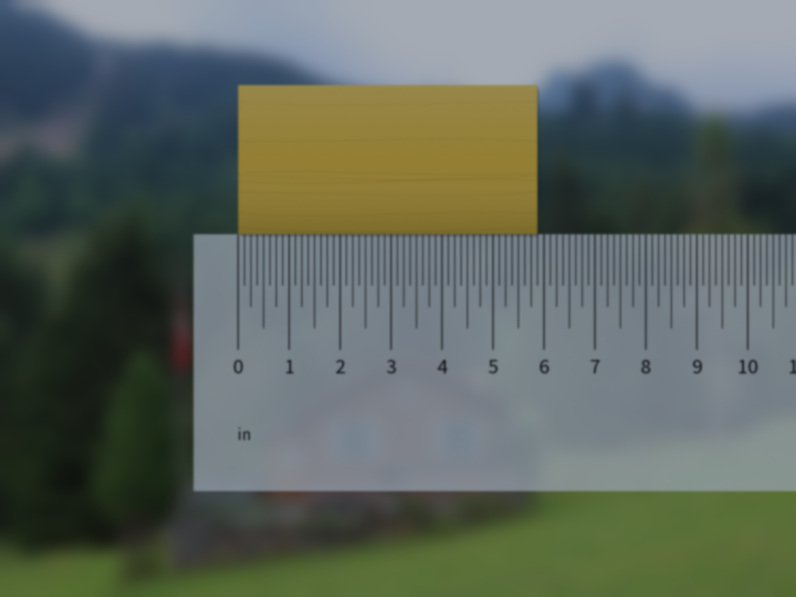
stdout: 5.875 in
